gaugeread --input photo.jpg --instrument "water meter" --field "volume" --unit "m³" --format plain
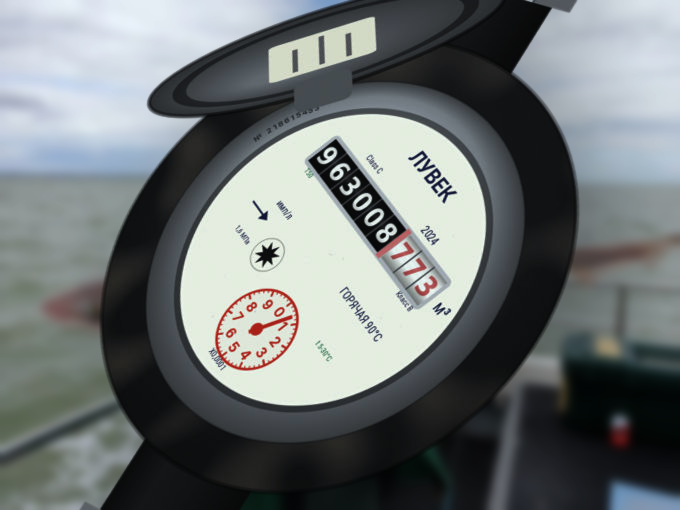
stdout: 963008.7730 m³
